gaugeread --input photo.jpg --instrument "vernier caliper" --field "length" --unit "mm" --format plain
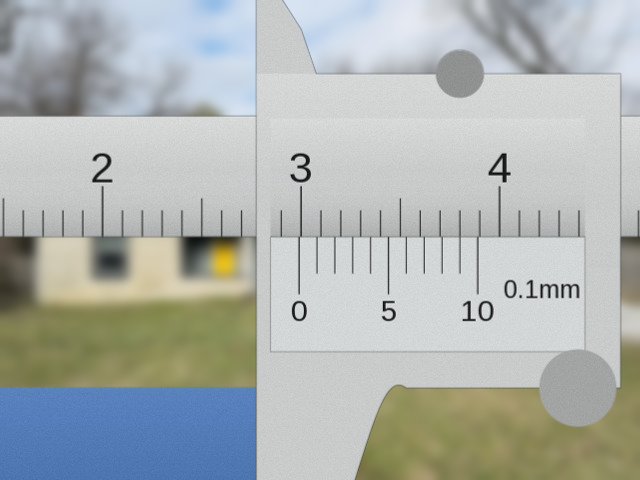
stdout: 29.9 mm
